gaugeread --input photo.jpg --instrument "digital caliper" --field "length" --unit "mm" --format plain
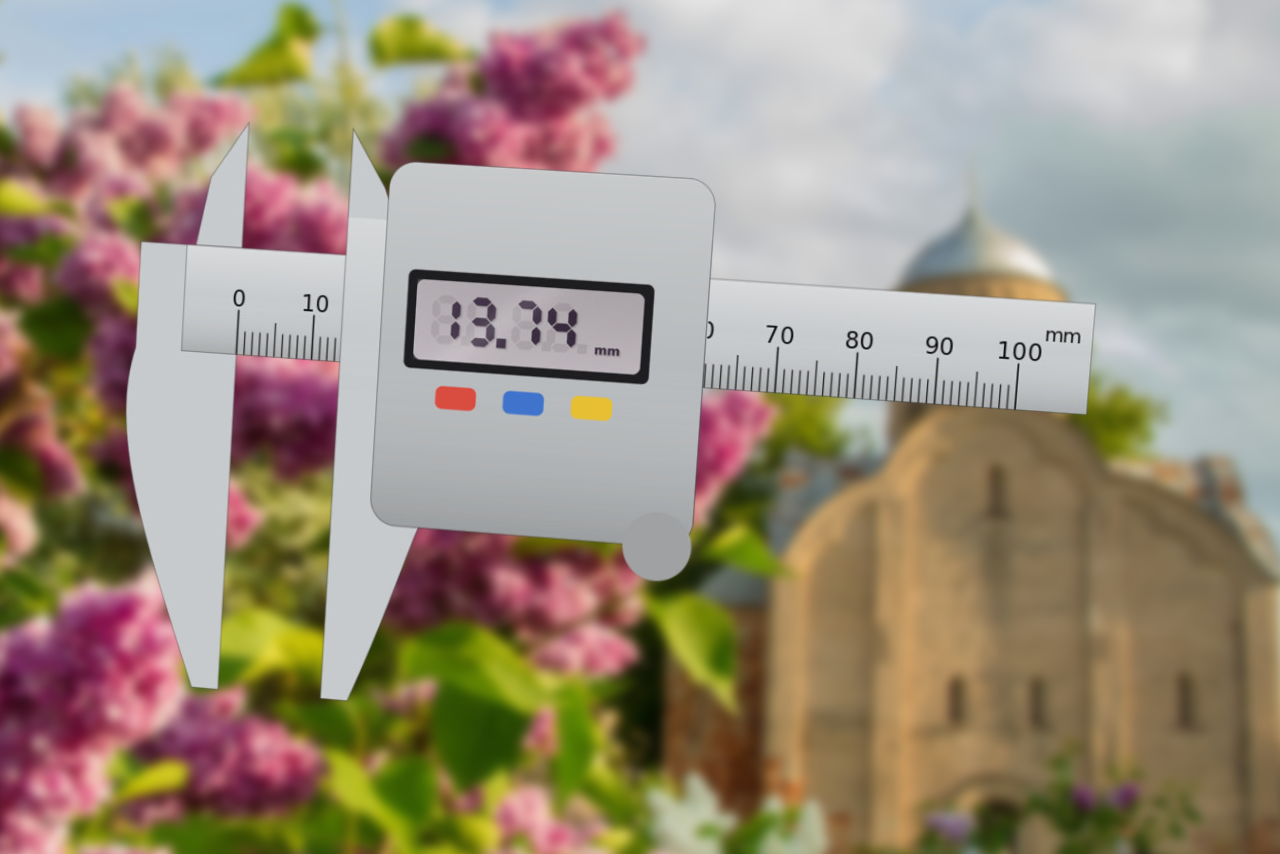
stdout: 13.74 mm
